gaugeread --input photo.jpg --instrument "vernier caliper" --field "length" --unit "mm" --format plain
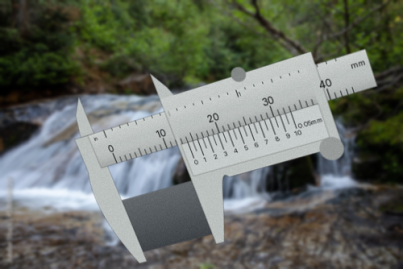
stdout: 14.0 mm
